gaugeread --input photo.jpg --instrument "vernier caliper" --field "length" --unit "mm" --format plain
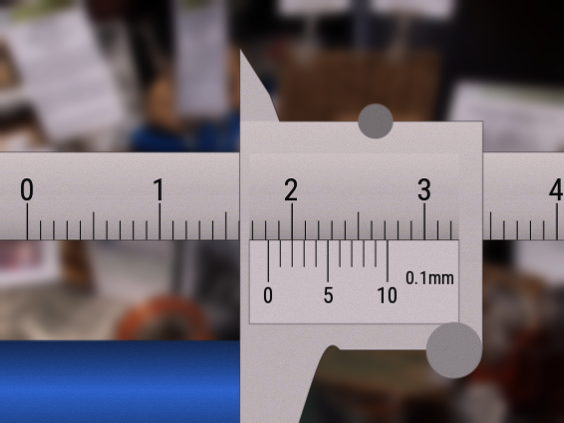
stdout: 18.2 mm
